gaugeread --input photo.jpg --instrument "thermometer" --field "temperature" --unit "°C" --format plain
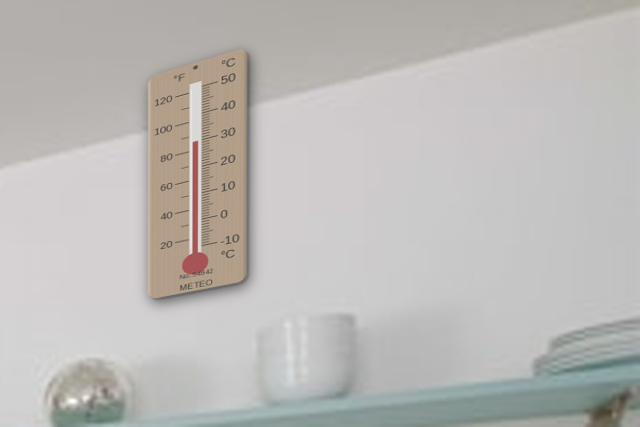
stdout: 30 °C
